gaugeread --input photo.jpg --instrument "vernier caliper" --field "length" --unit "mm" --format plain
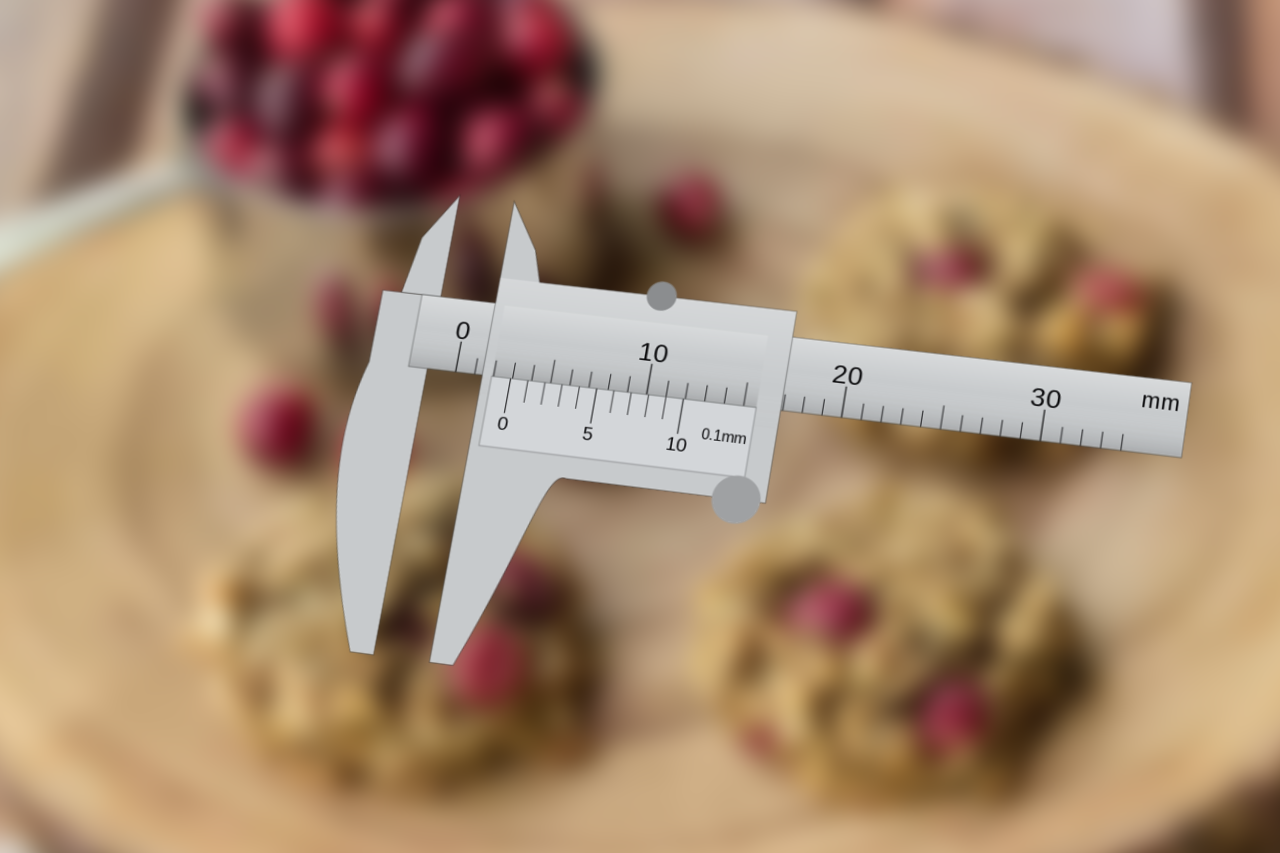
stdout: 2.9 mm
